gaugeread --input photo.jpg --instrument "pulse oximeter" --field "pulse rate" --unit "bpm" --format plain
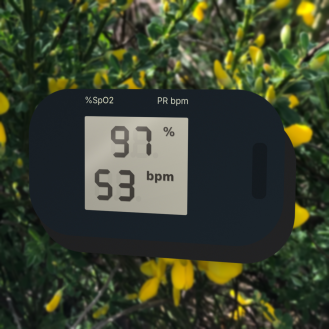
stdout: 53 bpm
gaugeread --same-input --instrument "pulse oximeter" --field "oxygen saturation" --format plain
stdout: 97 %
